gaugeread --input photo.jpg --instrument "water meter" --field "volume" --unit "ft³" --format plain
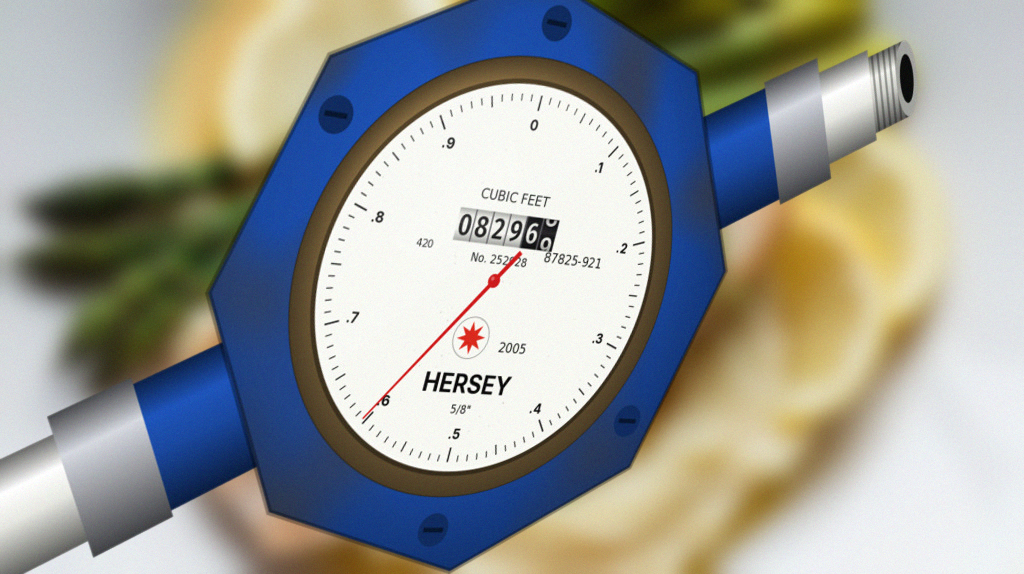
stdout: 82968.60 ft³
